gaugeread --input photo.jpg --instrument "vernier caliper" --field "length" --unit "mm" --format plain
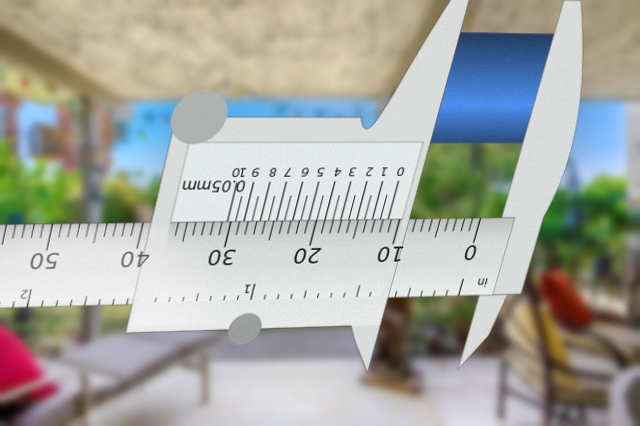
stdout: 11.4 mm
